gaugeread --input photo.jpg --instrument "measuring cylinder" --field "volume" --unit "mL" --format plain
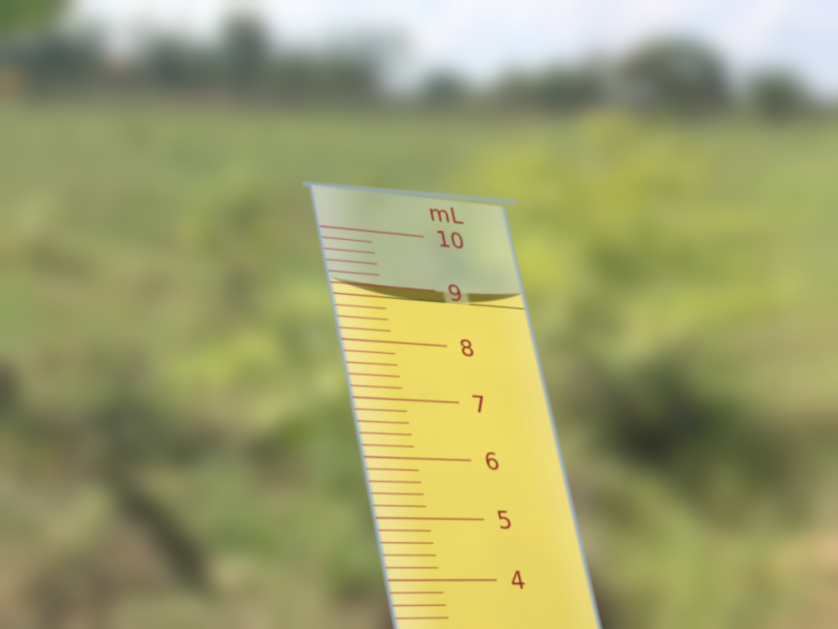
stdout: 8.8 mL
